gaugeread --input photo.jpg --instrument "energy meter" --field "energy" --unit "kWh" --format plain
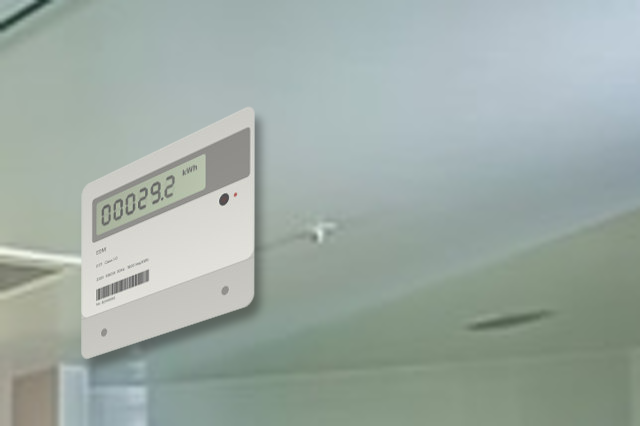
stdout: 29.2 kWh
